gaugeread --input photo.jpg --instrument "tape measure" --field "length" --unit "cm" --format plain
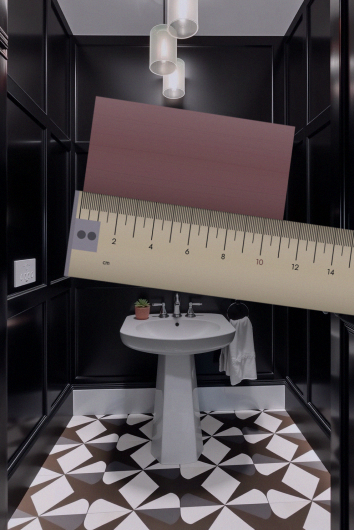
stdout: 11 cm
